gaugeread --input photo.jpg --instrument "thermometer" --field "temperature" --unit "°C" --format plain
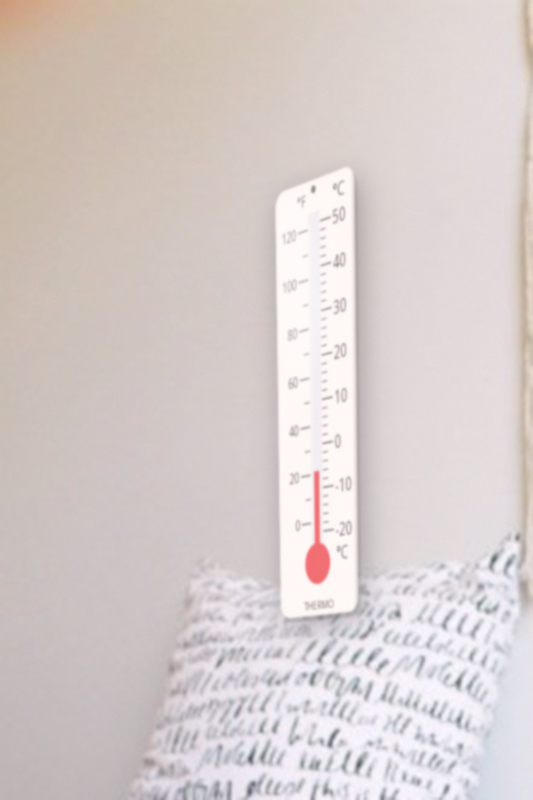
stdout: -6 °C
